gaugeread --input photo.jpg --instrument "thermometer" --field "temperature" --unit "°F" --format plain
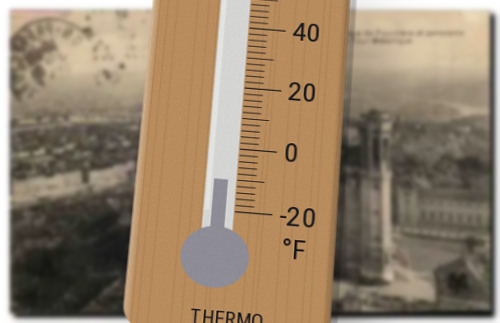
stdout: -10 °F
